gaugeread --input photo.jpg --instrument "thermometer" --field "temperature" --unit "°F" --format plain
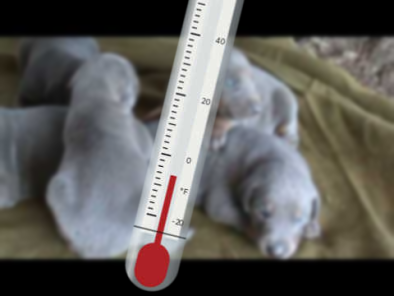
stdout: -6 °F
